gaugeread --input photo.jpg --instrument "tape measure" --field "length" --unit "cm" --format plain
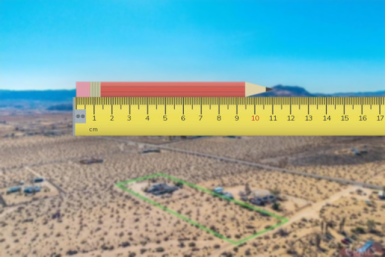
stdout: 11 cm
